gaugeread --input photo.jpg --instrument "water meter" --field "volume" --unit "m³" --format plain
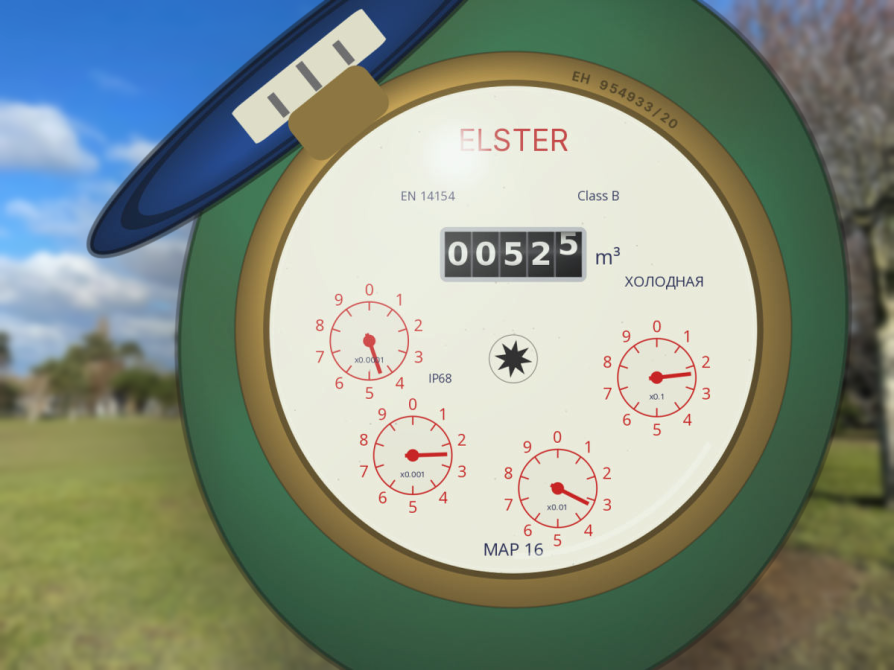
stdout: 525.2324 m³
